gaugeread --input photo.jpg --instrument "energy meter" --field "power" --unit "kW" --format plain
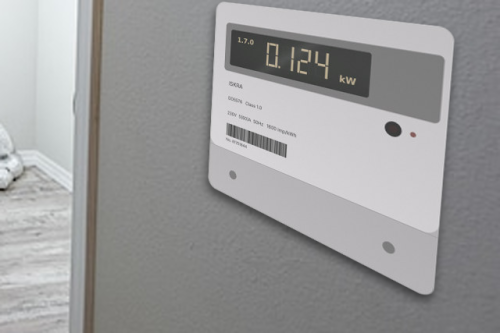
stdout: 0.124 kW
